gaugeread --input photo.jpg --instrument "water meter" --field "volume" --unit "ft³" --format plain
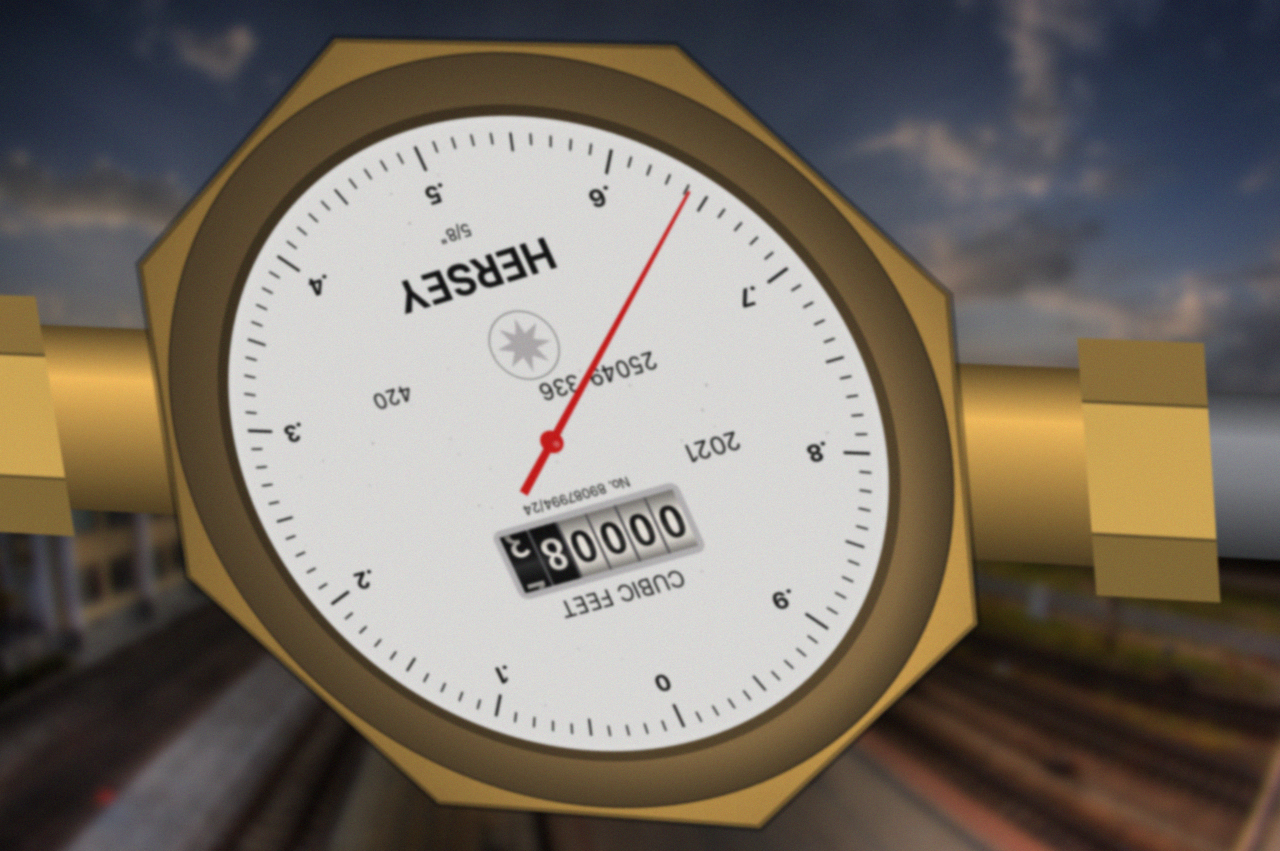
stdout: 82.64 ft³
